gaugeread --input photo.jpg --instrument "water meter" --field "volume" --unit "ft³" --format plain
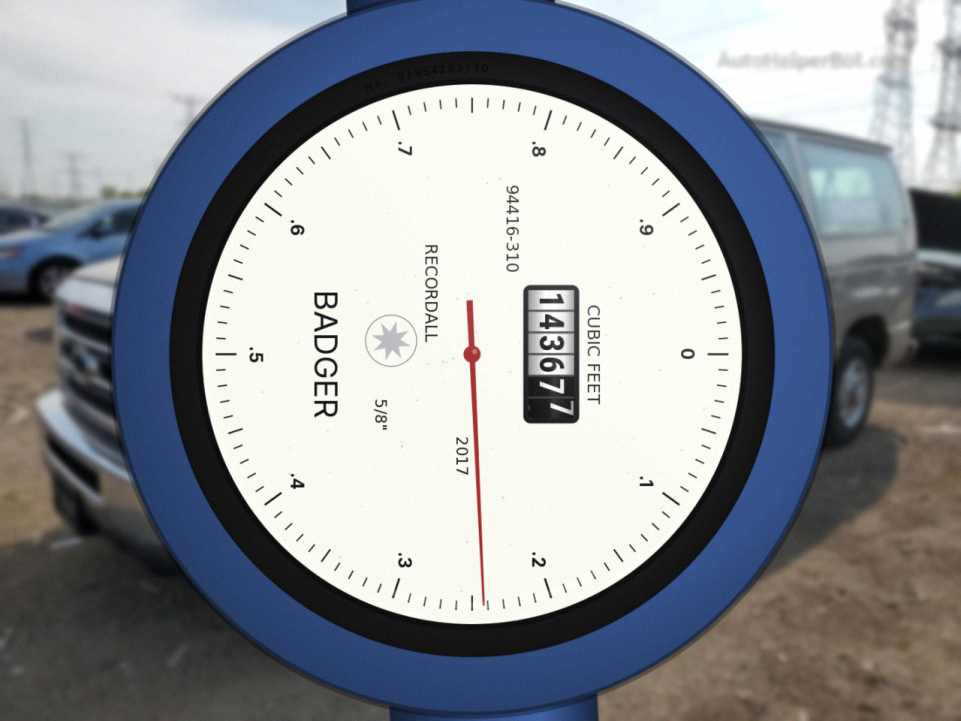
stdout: 143677.24 ft³
